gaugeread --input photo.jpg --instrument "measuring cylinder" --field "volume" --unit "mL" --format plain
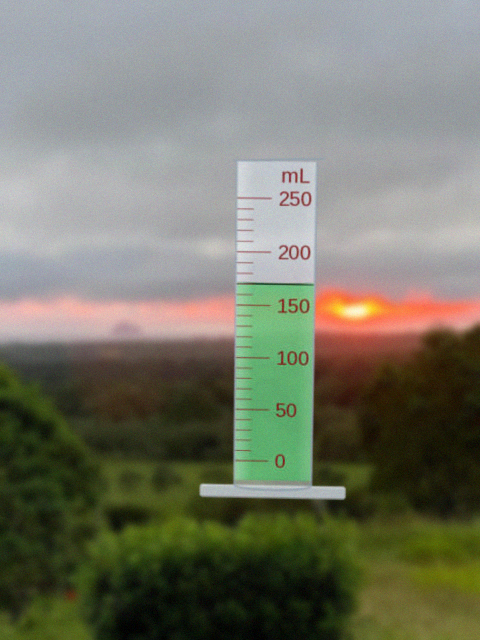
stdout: 170 mL
